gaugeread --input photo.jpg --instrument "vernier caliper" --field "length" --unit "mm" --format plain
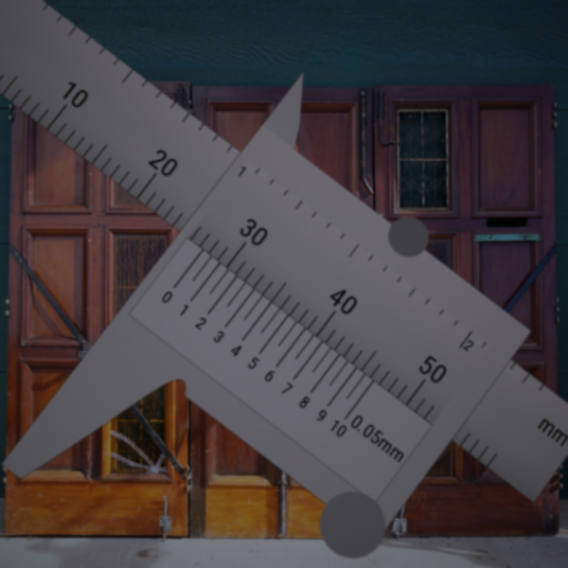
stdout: 27.4 mm
